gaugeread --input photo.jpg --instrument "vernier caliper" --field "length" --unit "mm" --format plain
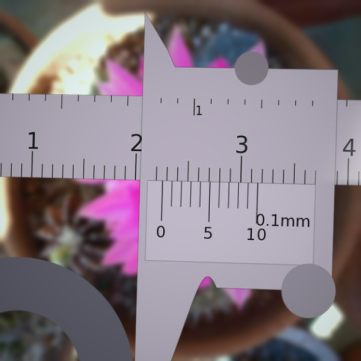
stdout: 22.6 mm
